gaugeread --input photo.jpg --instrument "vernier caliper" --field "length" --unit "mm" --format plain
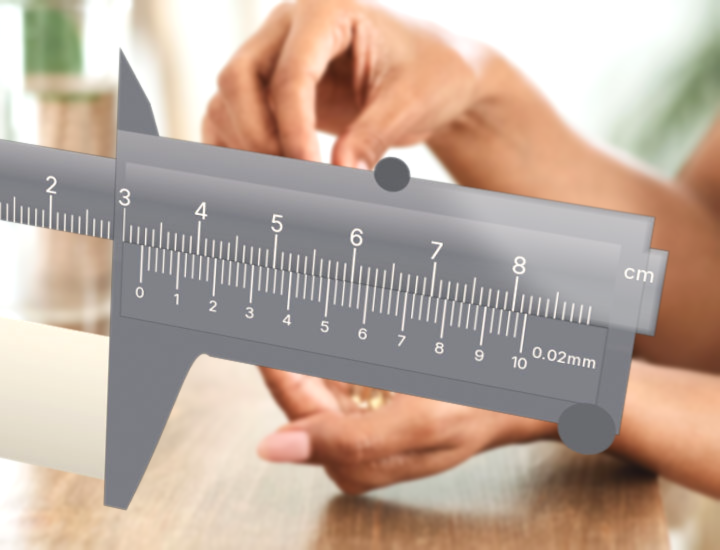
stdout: 32.6 mm
